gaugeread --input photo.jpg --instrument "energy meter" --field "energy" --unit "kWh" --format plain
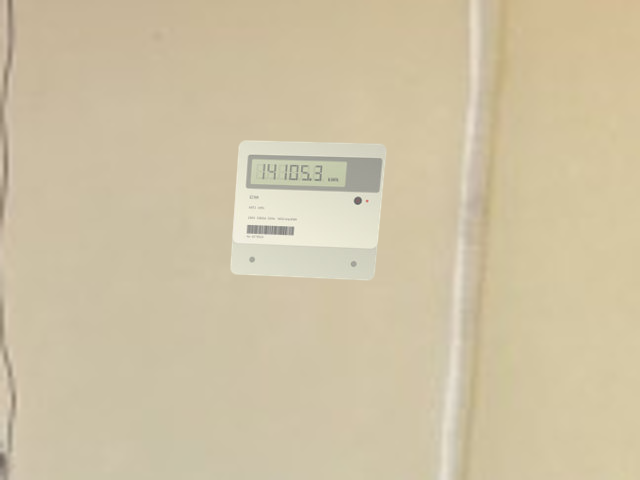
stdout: 14105.3 kWh
